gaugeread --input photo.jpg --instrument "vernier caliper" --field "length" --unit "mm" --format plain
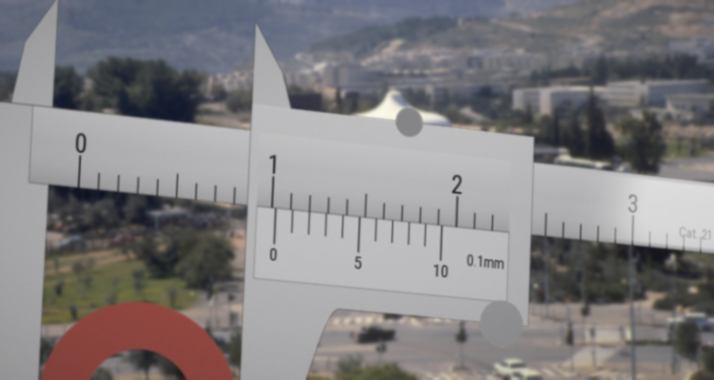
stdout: 10.2 mm
